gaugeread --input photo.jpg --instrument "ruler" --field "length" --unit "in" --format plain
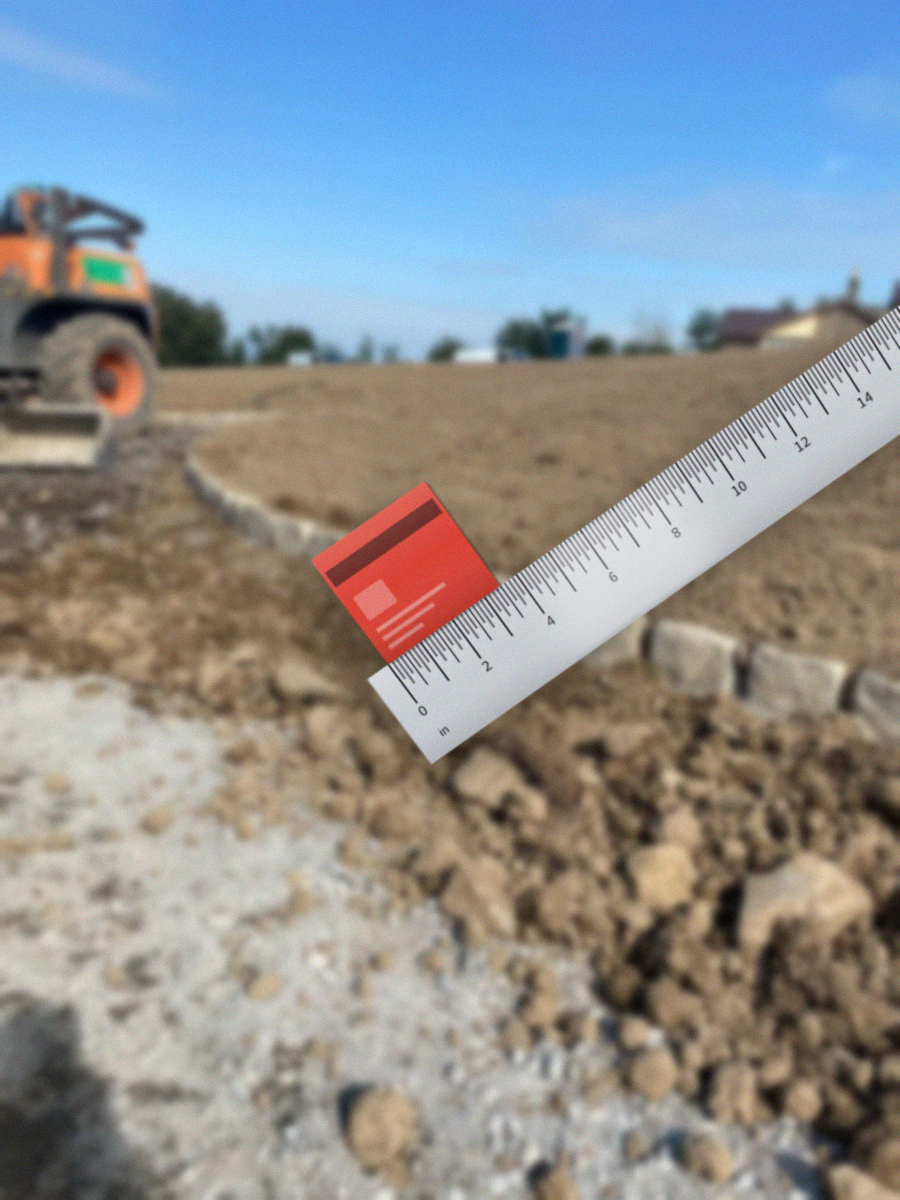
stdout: 3.5 in
